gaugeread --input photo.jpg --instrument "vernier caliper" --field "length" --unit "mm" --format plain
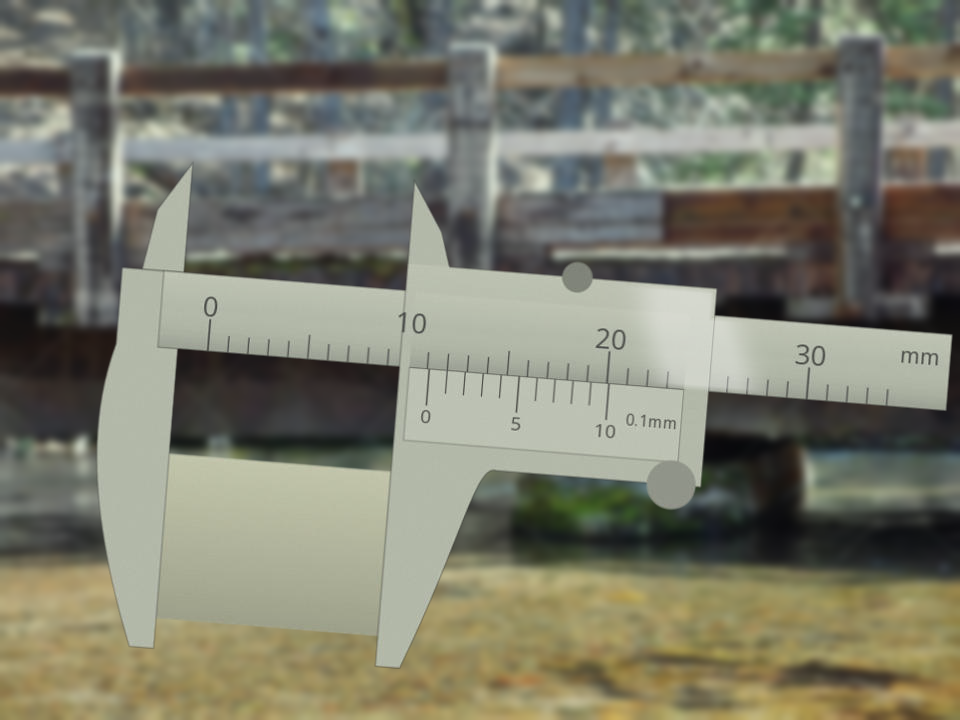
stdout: 11.1 mm
